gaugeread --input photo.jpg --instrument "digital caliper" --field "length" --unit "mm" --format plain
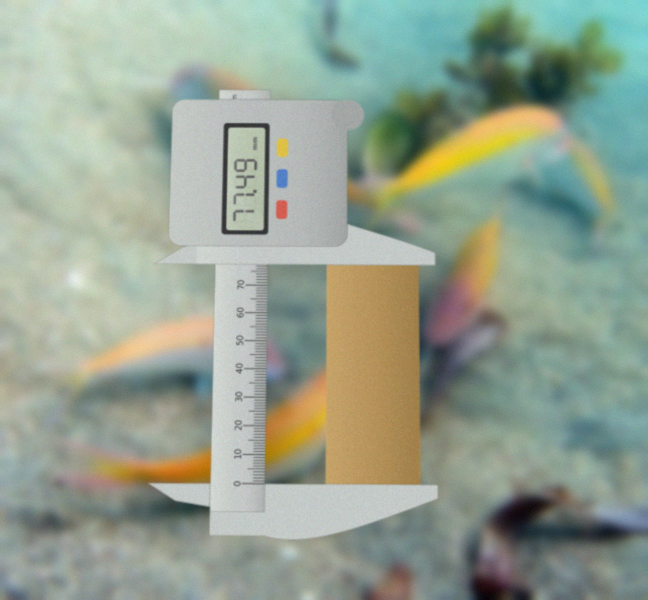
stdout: 77.49 mm
